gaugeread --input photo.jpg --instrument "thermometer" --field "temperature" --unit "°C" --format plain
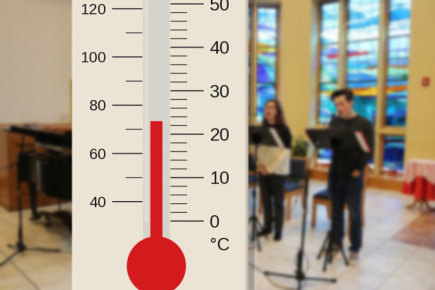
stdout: 23 °C
